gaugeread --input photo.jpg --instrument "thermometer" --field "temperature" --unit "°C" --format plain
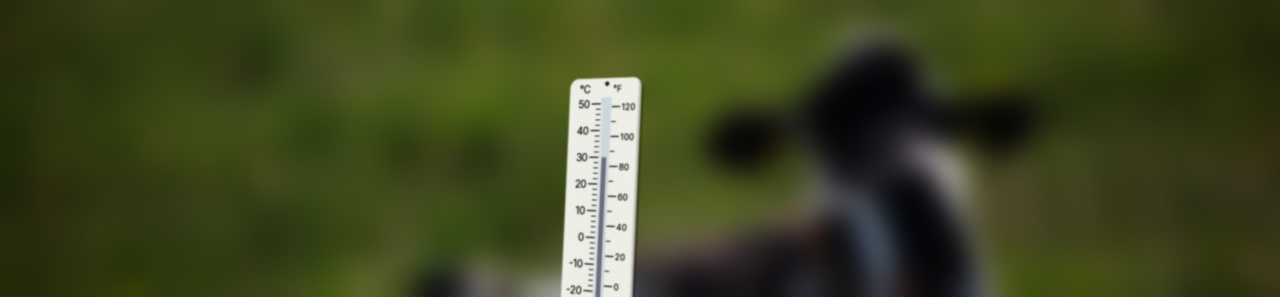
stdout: 30 °C
